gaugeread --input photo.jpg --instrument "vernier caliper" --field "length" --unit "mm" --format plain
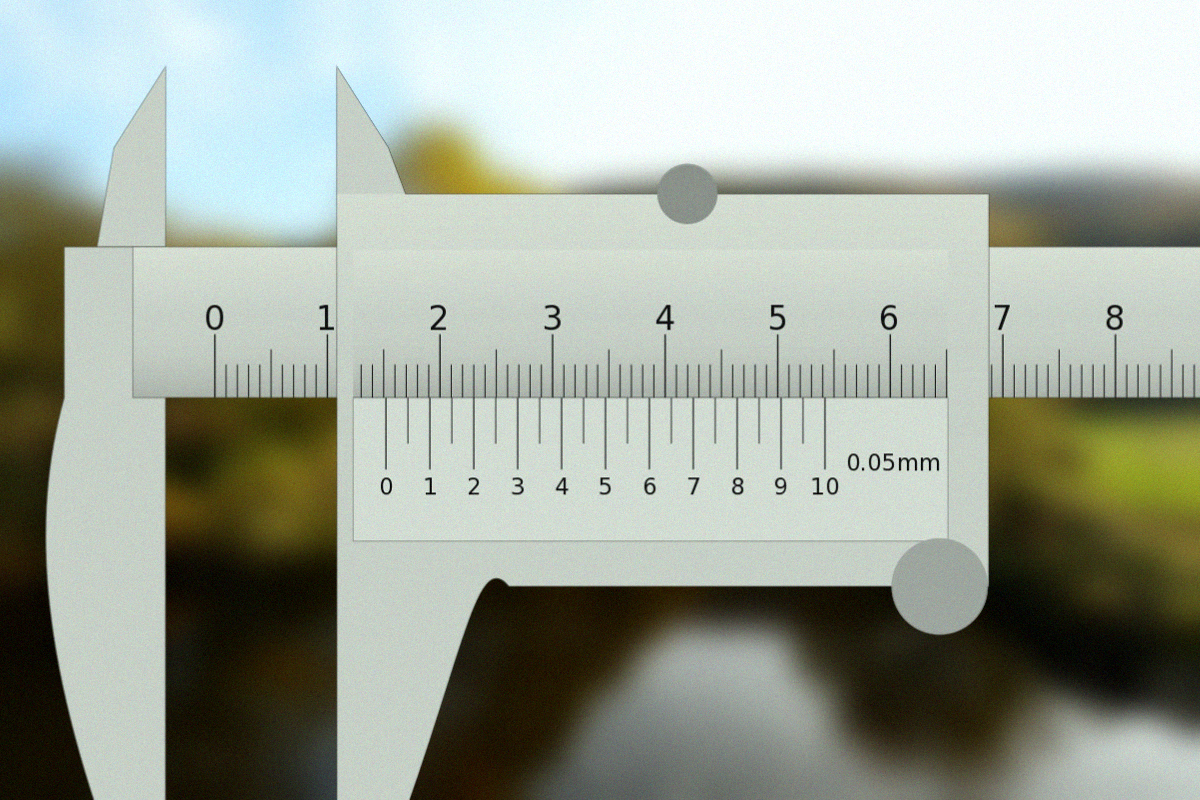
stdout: 15.2 mm
